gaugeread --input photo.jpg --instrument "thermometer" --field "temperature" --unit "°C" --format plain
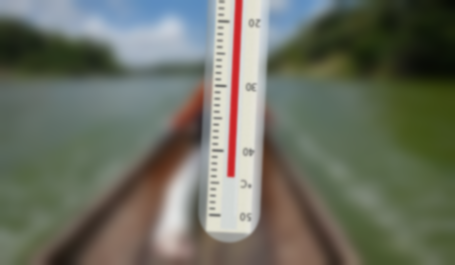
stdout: 44 °C
